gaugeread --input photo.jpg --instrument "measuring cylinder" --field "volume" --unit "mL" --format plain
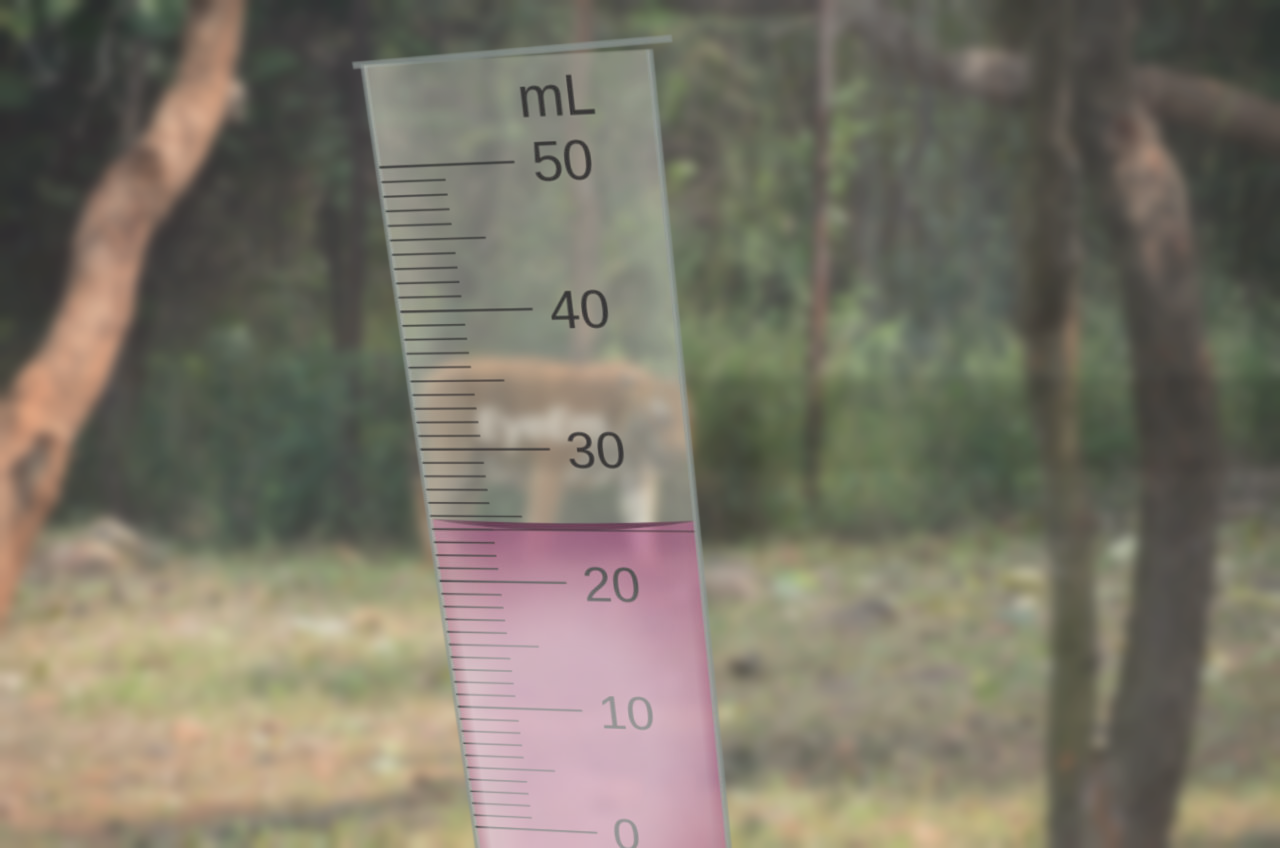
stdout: 24 mL
